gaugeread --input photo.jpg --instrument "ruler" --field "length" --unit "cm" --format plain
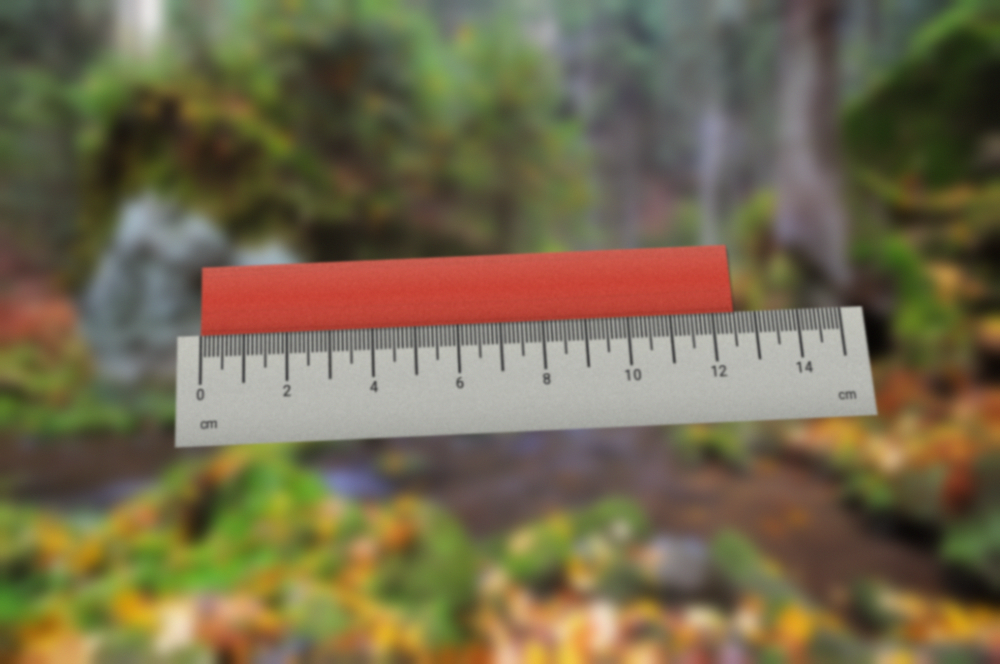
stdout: 12.5 cm
